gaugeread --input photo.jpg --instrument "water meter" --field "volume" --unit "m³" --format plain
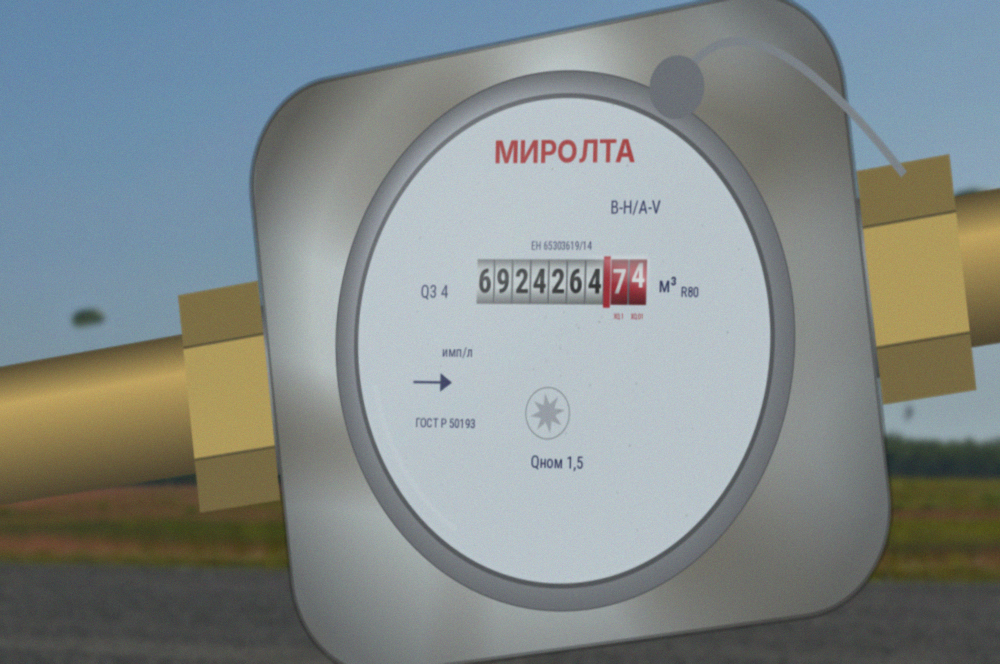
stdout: 6924264.74 m³
